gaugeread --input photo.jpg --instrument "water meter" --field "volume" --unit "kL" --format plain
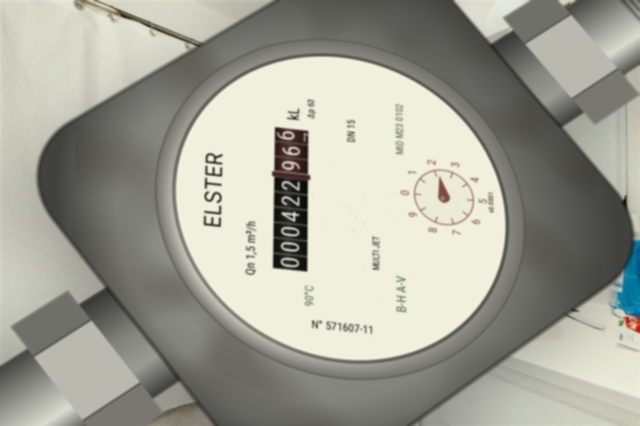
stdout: 422.9662 kL
